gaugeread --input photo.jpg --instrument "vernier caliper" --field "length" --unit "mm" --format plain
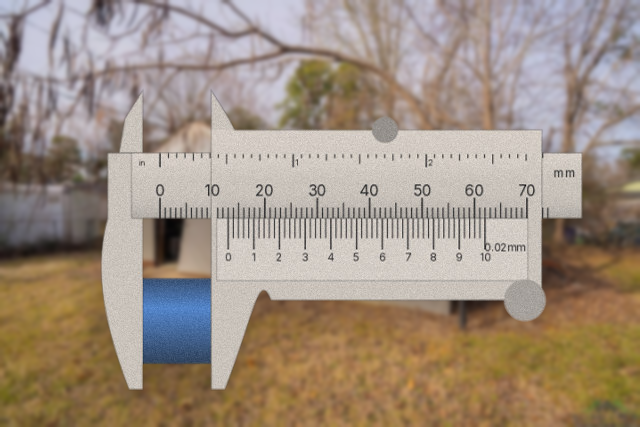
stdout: 13.0 mm
